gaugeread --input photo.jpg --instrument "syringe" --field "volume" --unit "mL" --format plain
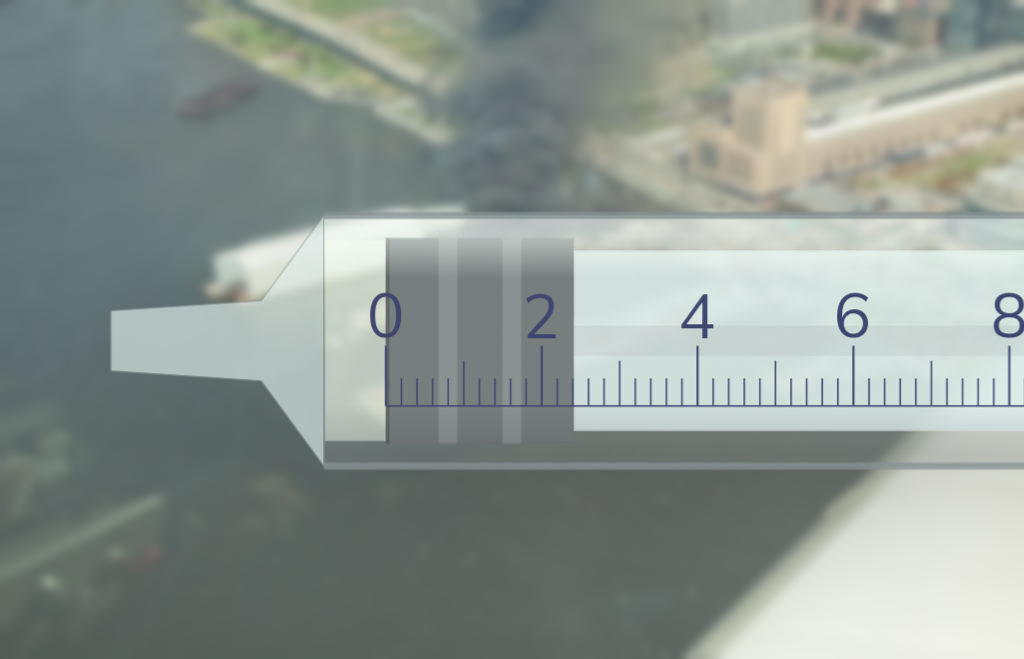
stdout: 0 mL
